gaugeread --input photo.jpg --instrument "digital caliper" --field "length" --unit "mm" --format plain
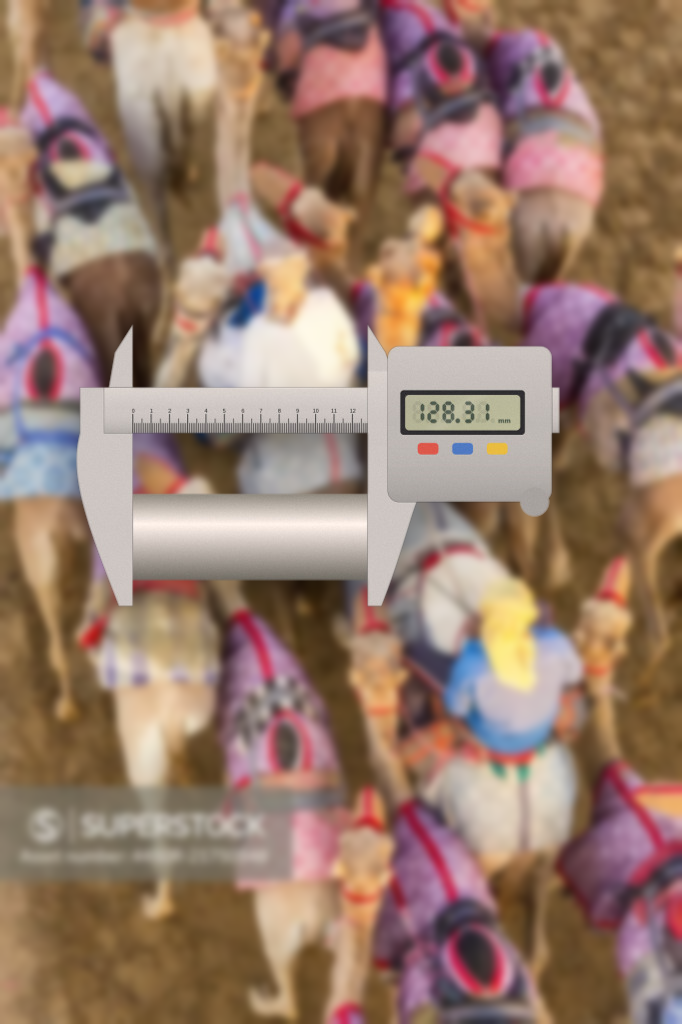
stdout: 128.31 mm
